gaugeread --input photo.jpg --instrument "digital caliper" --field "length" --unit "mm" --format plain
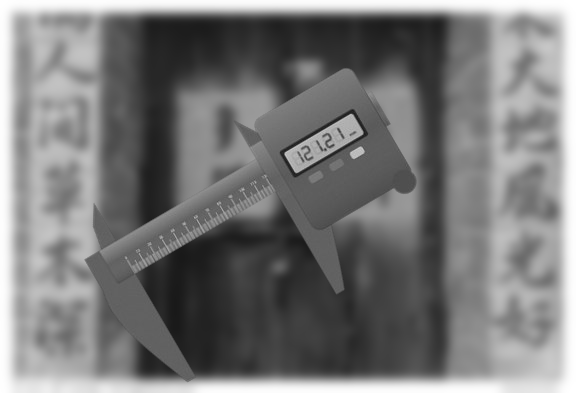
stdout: 121.21 mm
